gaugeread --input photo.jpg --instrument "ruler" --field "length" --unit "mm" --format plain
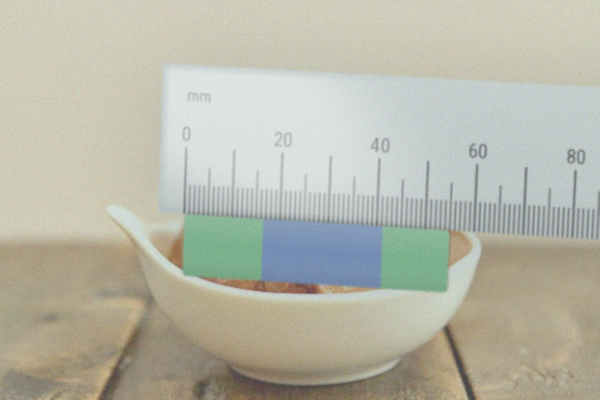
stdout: 55 mm
